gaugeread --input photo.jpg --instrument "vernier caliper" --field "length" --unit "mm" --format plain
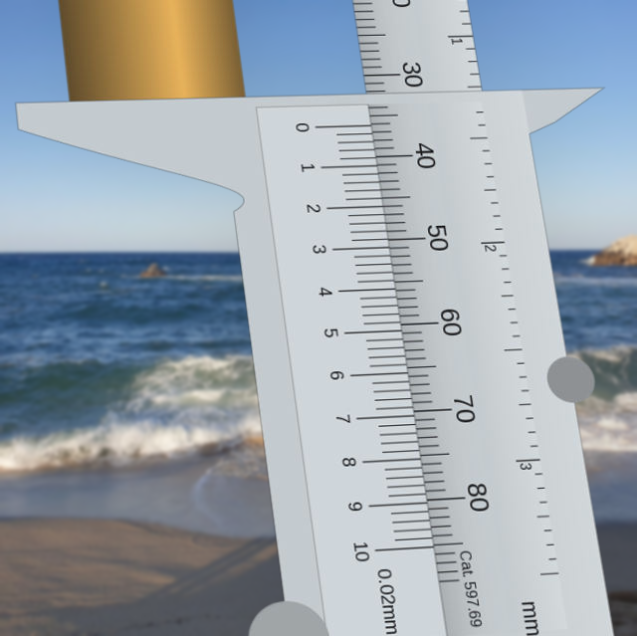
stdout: 36.2 mm
